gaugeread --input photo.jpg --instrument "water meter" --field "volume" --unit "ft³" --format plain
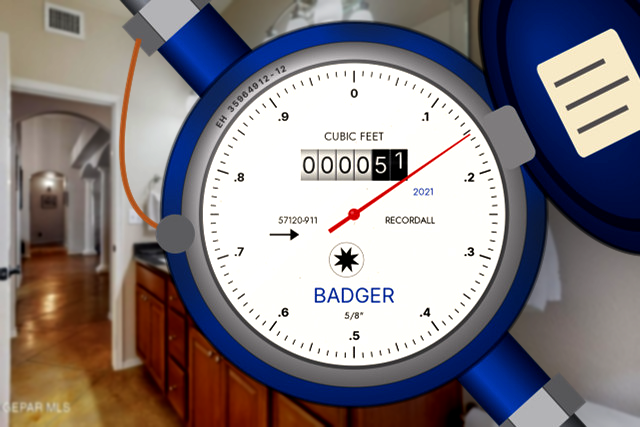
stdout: 51.15 ft³
